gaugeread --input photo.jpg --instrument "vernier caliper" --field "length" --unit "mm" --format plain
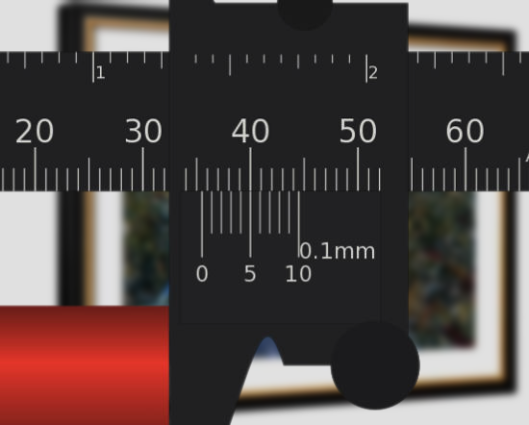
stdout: 35.5 mm
